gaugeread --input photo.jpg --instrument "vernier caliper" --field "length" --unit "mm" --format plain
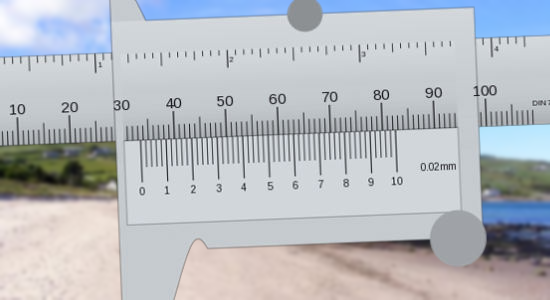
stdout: 33.5 mm
